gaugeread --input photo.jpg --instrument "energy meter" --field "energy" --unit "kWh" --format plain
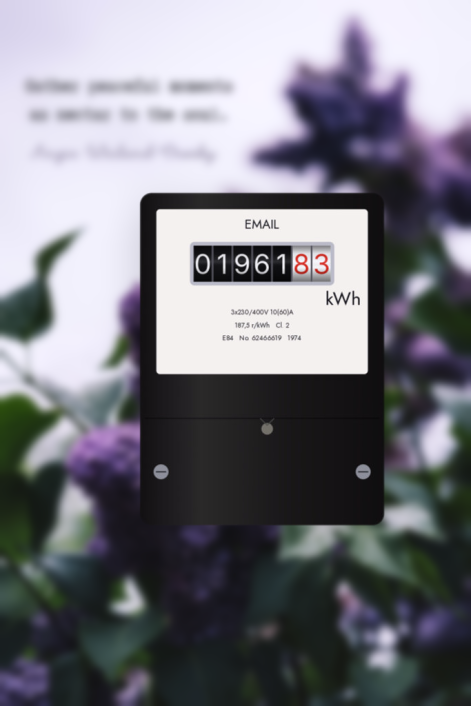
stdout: 1961.83 kWh
